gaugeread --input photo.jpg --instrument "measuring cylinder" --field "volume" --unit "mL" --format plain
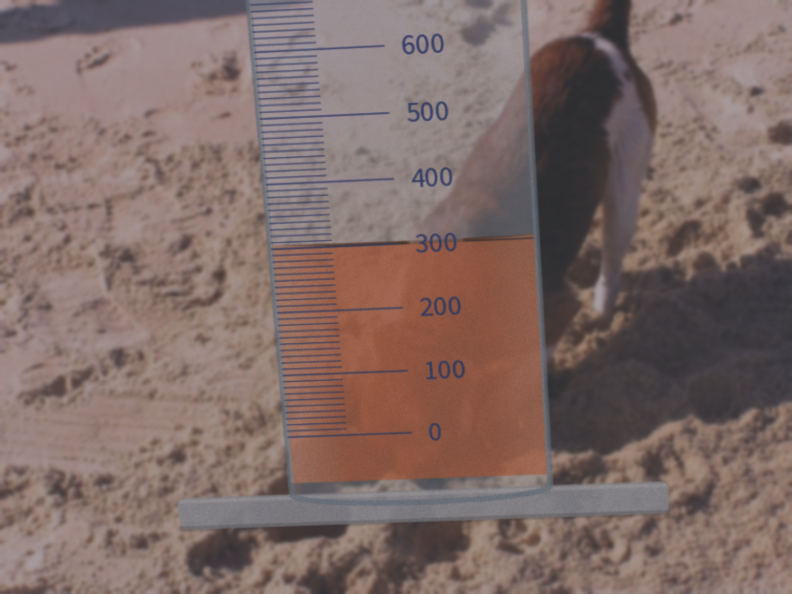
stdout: 300 mL
